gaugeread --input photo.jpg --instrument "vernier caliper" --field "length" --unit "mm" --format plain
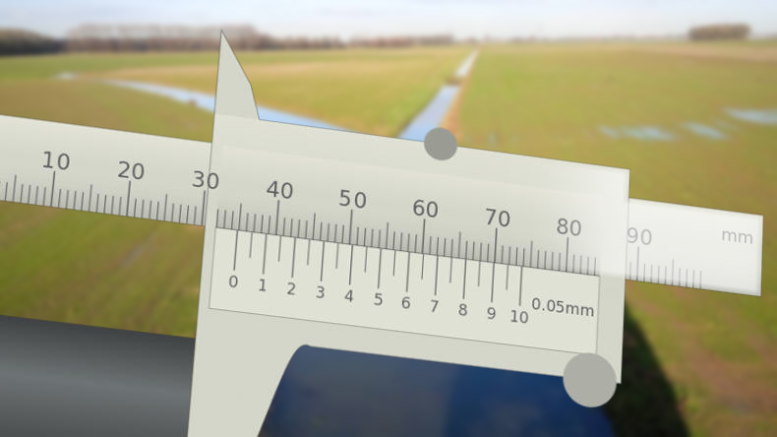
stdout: 34.8 mm
